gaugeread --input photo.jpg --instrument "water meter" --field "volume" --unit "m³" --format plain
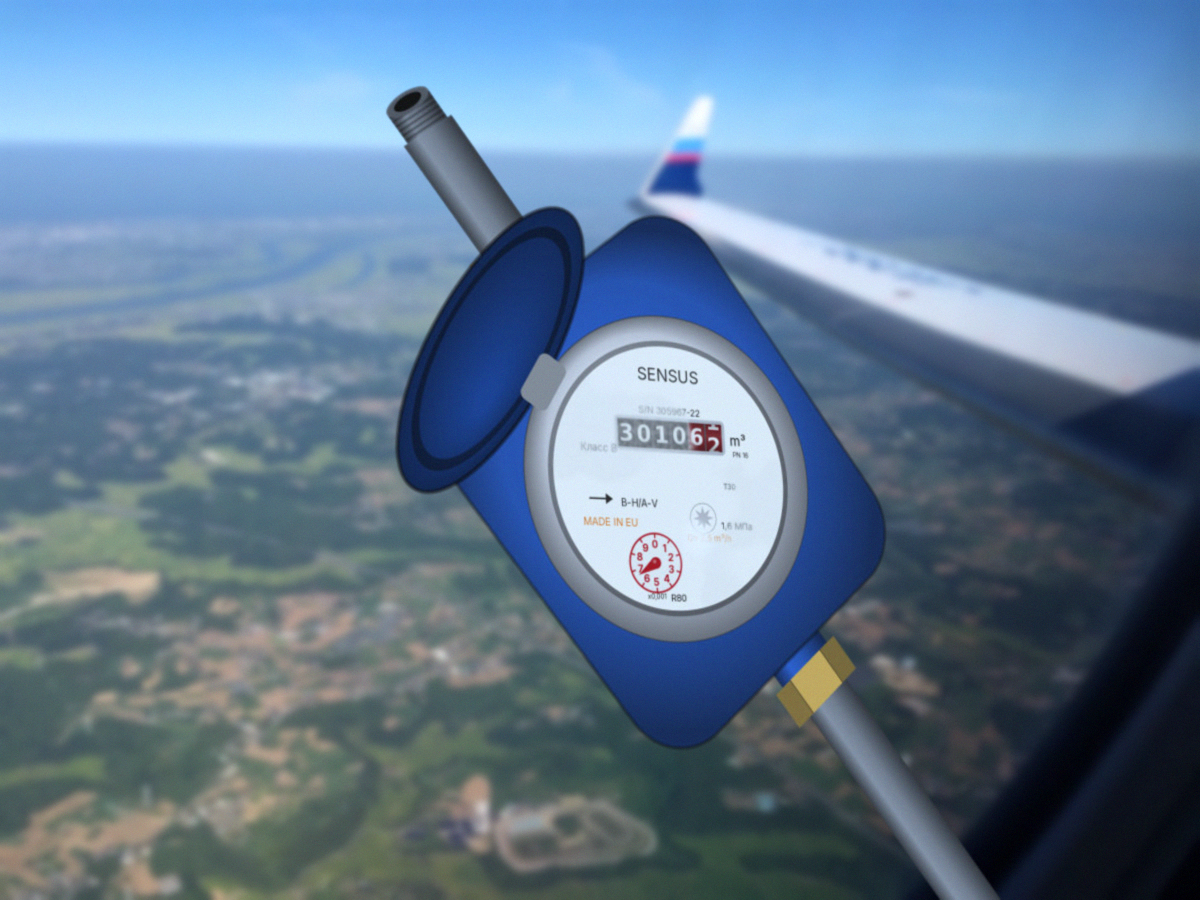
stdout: 3010.616 m³
